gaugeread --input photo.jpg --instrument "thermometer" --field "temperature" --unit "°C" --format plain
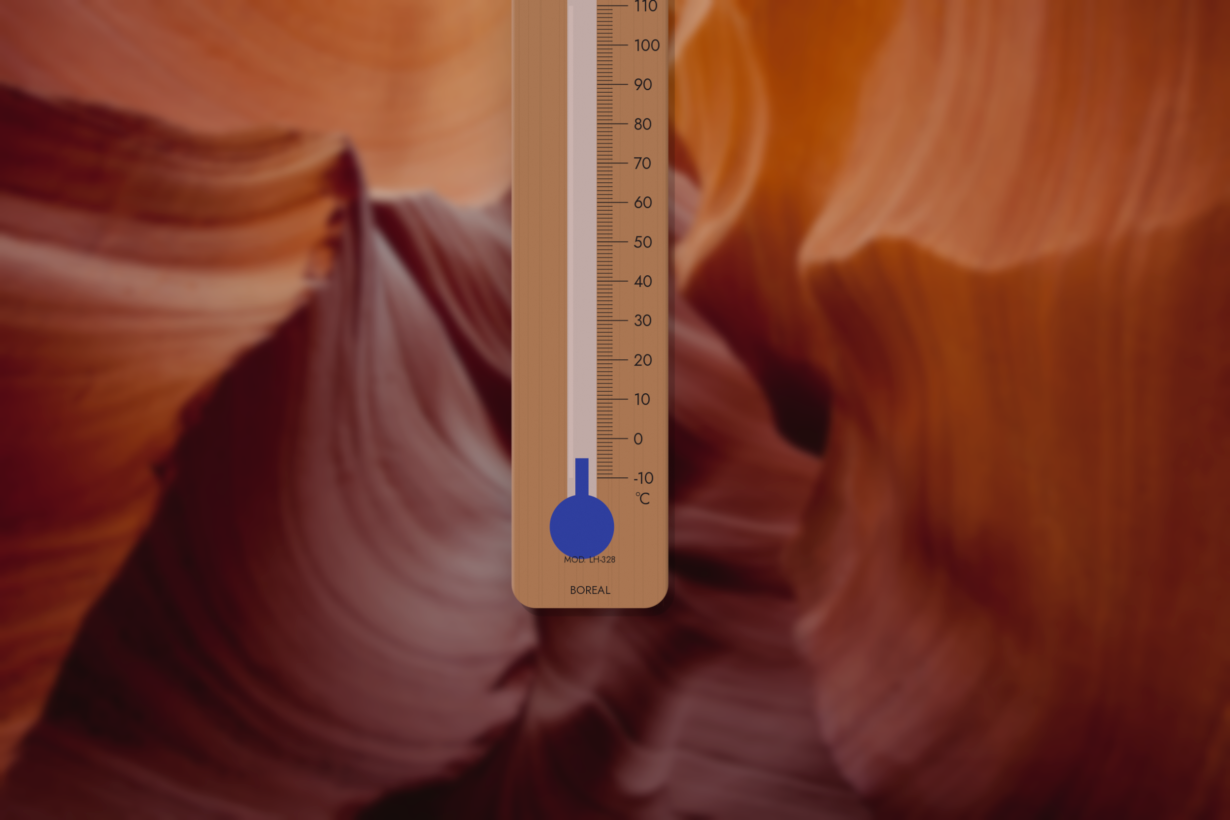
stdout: -5 °C
